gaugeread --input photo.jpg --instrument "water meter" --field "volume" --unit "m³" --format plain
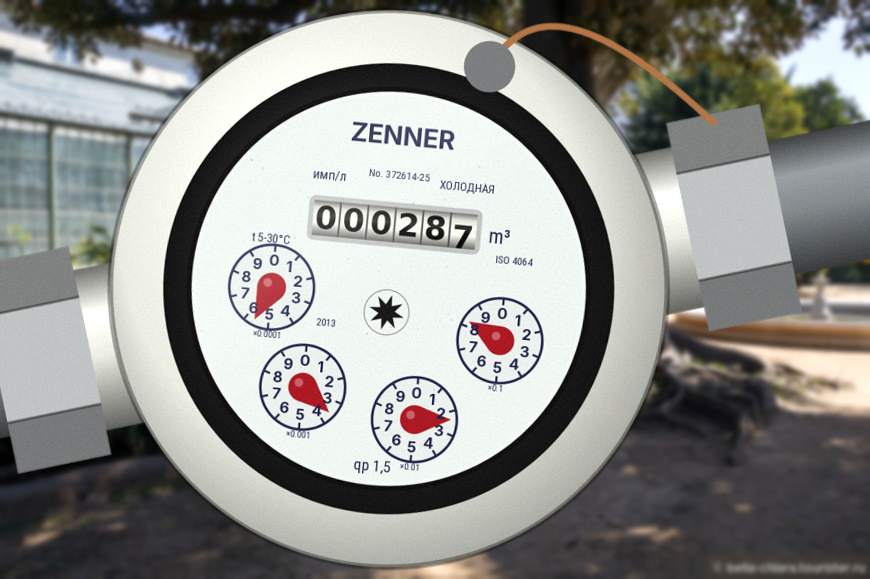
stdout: 286.8235 m³
